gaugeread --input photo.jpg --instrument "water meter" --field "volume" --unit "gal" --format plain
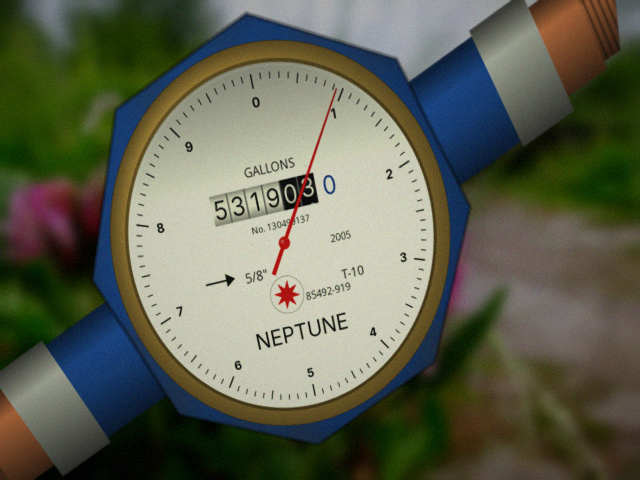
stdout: 5319030.9 gal
